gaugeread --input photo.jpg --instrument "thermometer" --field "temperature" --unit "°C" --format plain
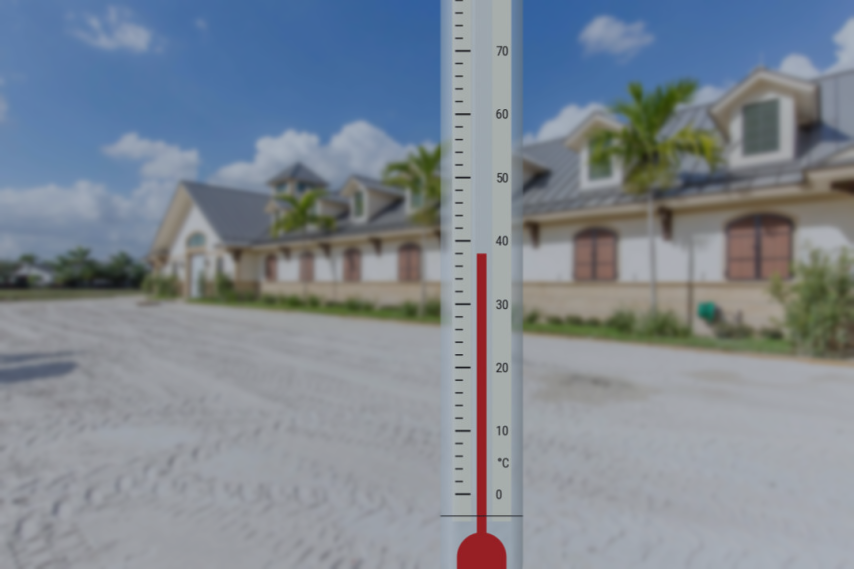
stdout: 38 °C
